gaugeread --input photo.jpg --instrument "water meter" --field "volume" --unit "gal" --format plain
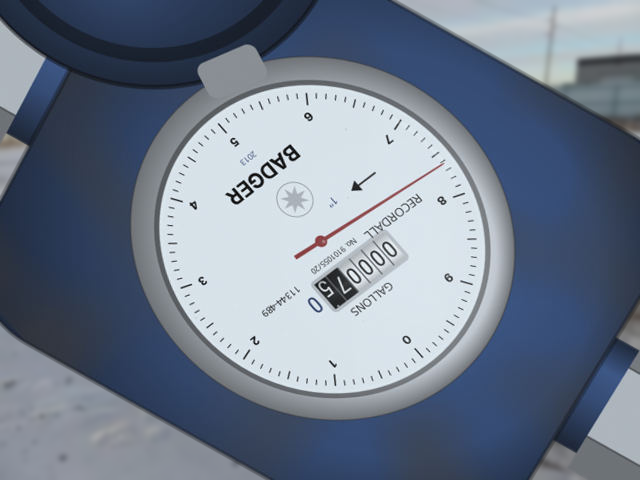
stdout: 747.6 gal
